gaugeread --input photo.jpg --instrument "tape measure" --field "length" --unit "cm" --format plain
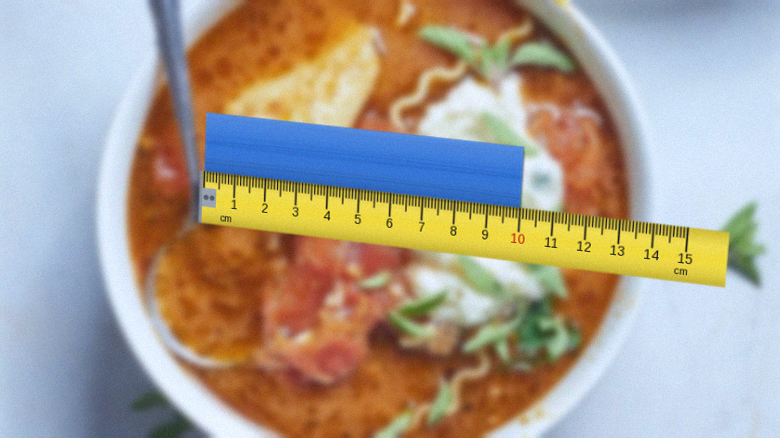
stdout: 10 cm
